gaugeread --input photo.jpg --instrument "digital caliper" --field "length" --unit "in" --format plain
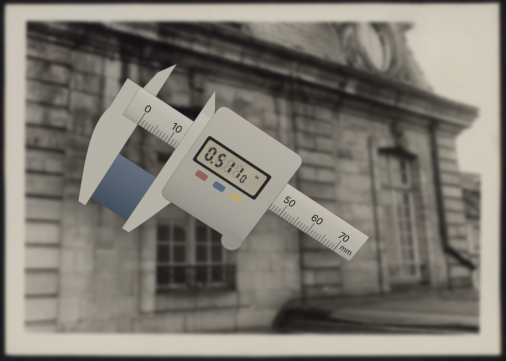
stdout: 0.5110 in
